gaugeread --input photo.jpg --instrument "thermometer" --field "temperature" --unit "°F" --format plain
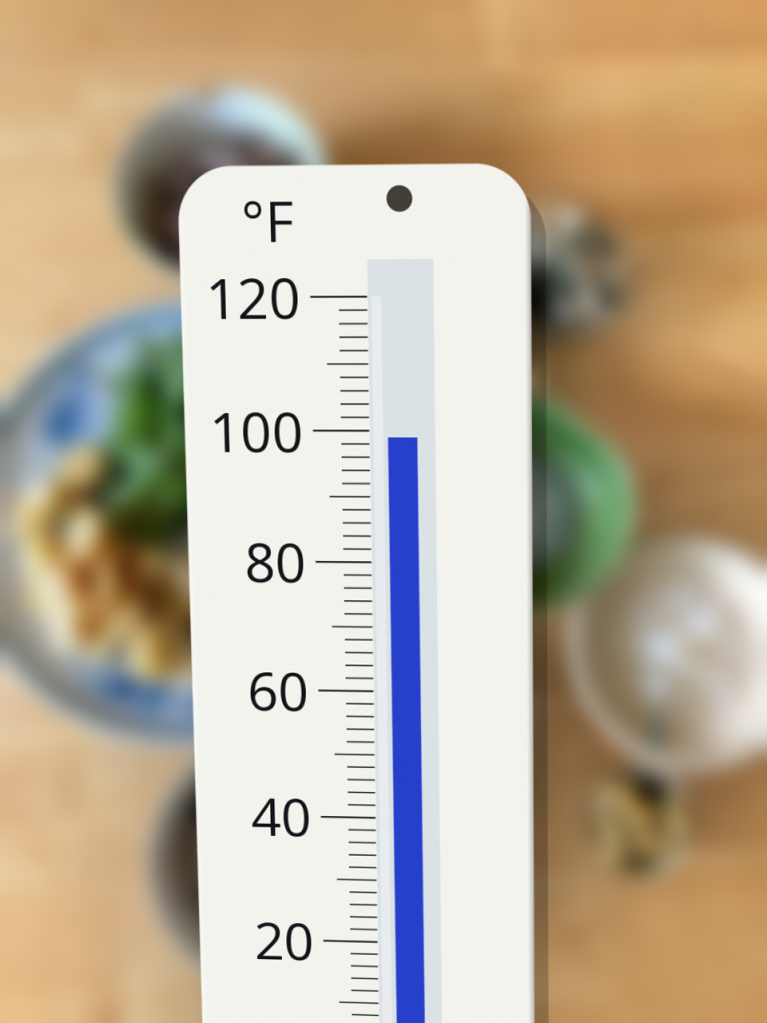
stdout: 99 °F
